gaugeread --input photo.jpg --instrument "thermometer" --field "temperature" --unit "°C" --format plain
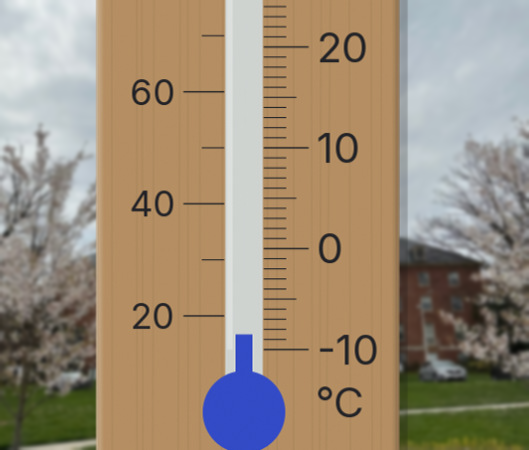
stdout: -8.5 °C
